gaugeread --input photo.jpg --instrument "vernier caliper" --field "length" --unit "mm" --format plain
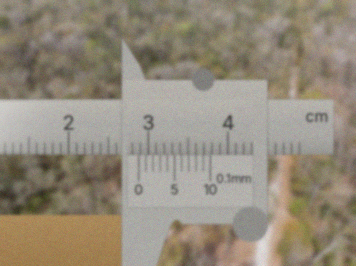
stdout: 28.8 mm
